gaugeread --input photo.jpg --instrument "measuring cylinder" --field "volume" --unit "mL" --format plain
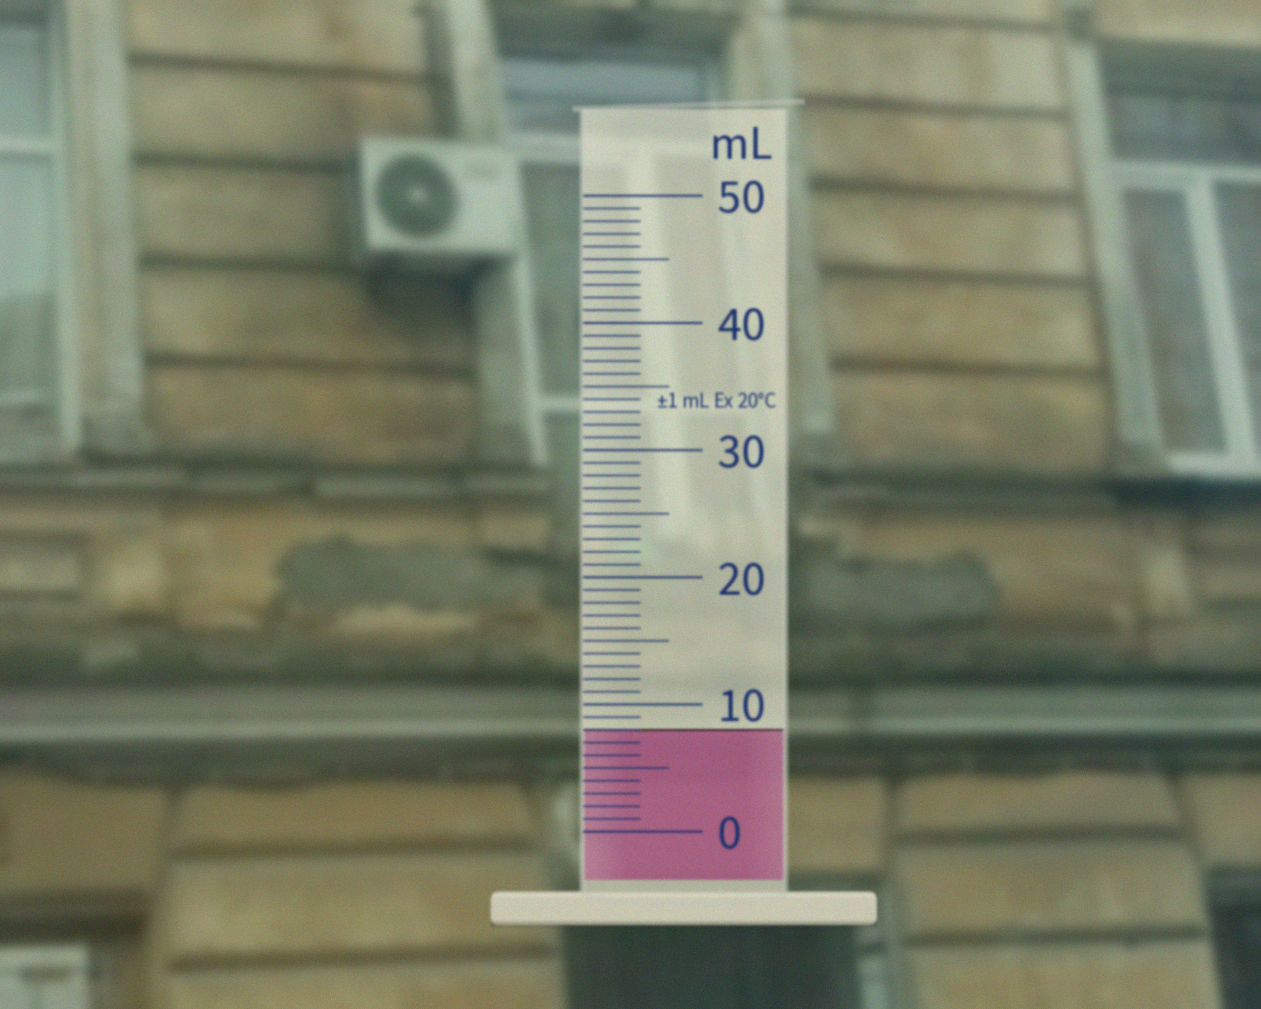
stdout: 8 mL
